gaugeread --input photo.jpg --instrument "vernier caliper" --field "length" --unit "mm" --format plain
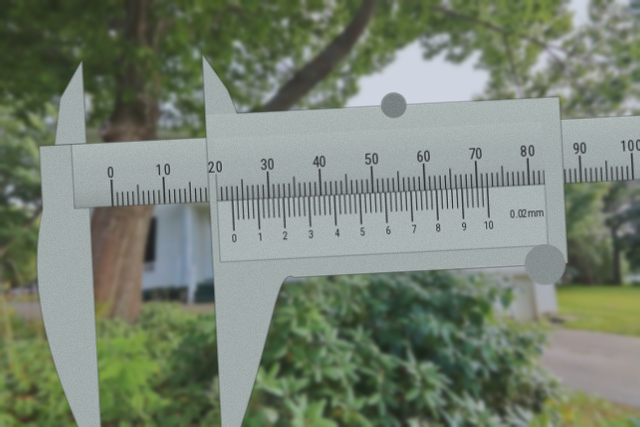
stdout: 23.0 mm
